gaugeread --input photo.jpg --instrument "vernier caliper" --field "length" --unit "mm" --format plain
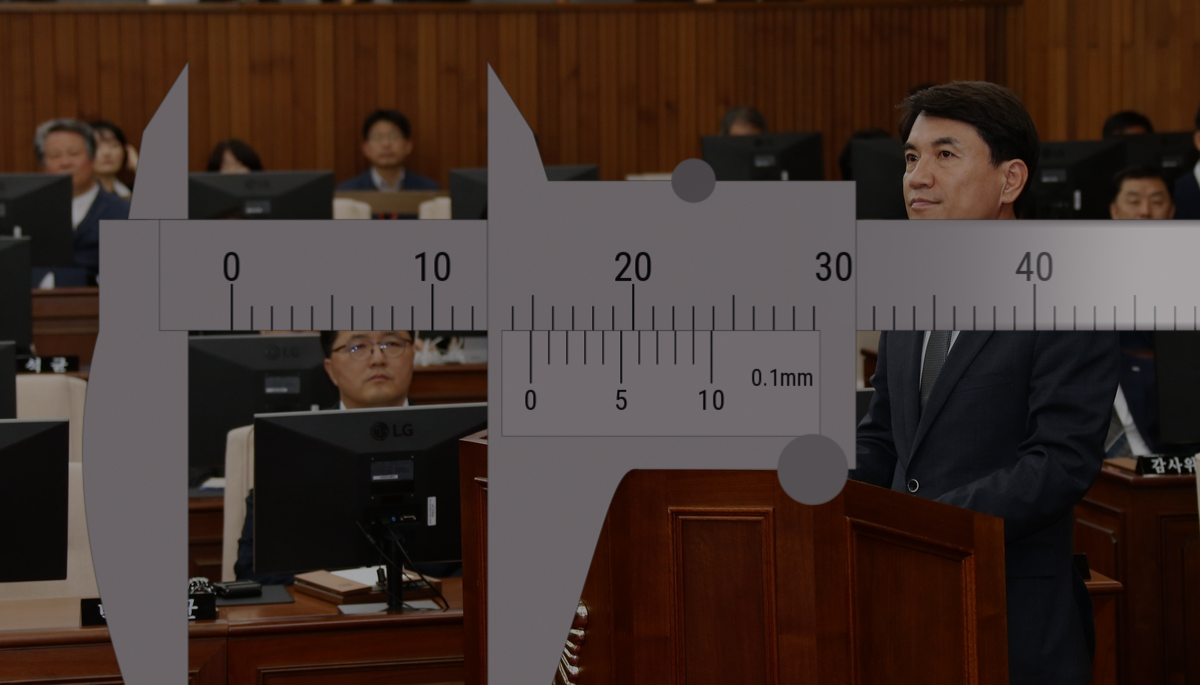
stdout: 14.9 mm
